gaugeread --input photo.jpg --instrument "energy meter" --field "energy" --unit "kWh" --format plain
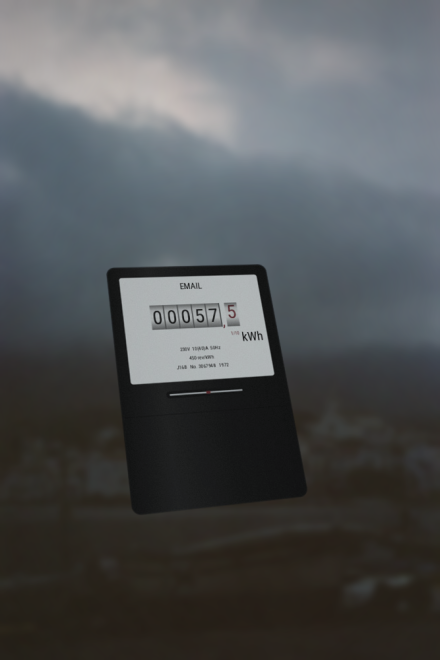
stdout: 57.5 kWh
